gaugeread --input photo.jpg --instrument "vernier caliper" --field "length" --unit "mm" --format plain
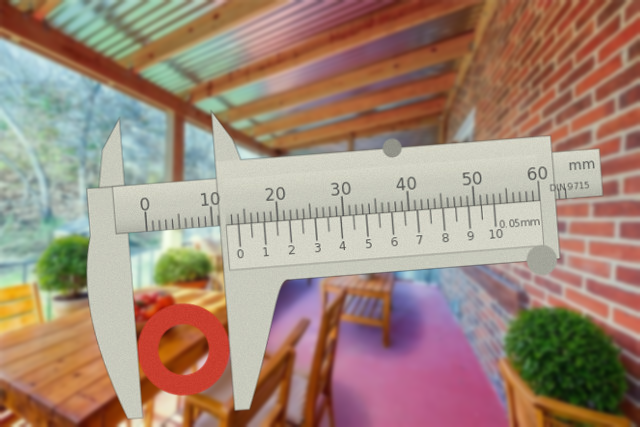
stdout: 14.0 mm
